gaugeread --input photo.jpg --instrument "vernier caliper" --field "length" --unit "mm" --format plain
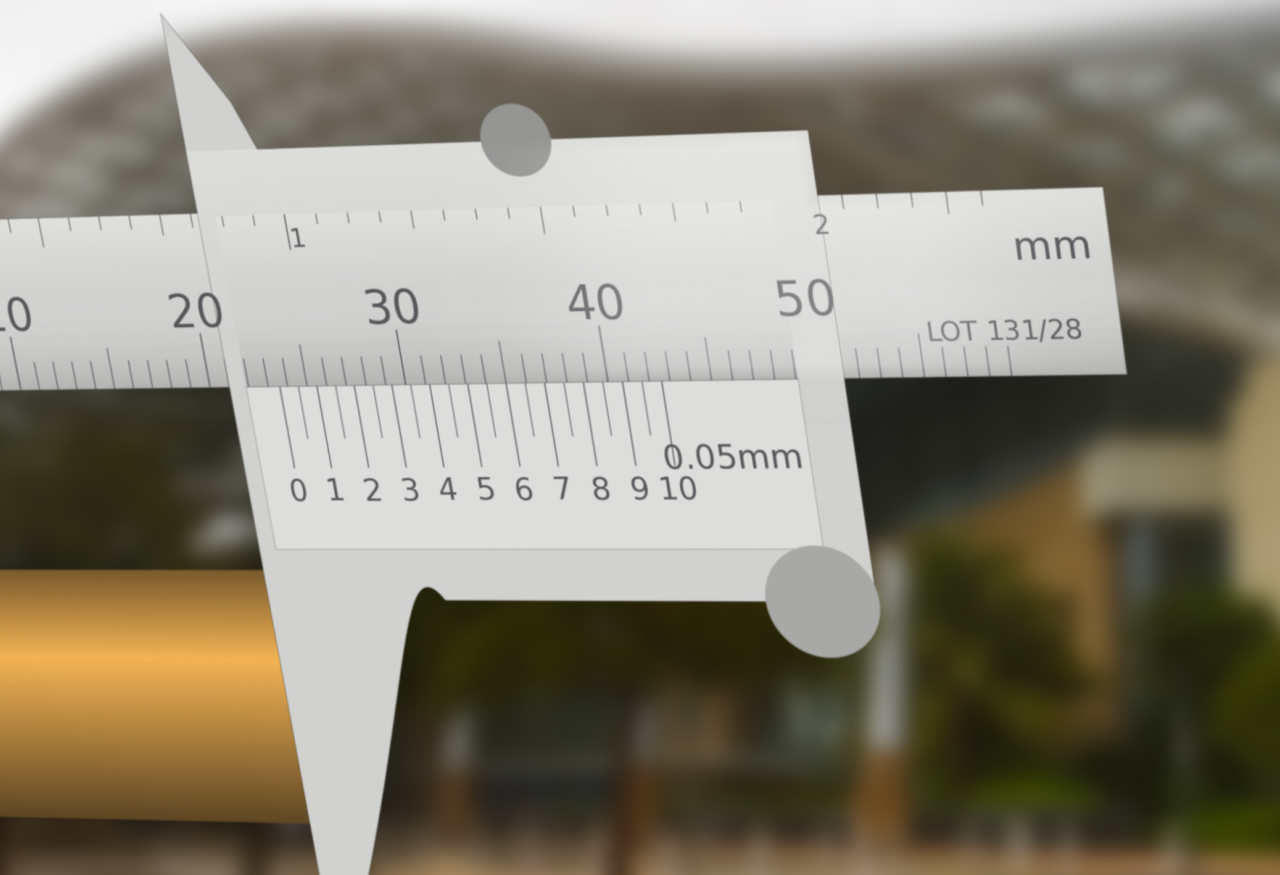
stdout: 23.6 mm
